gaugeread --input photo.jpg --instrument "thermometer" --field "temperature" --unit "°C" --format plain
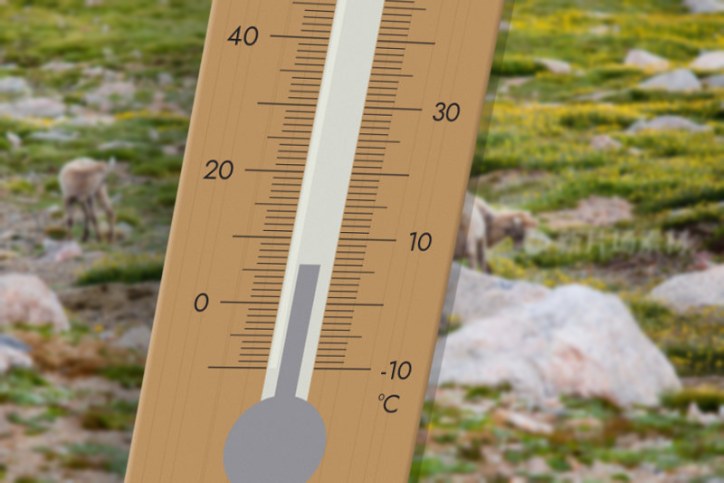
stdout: 6 °C
